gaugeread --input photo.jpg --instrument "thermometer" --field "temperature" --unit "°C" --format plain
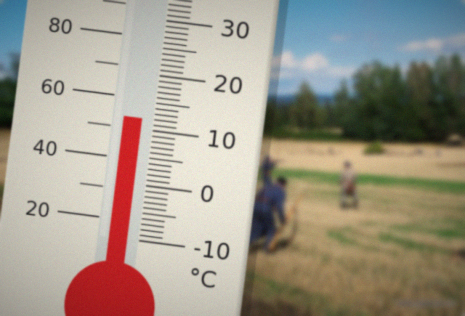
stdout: 12 °C
